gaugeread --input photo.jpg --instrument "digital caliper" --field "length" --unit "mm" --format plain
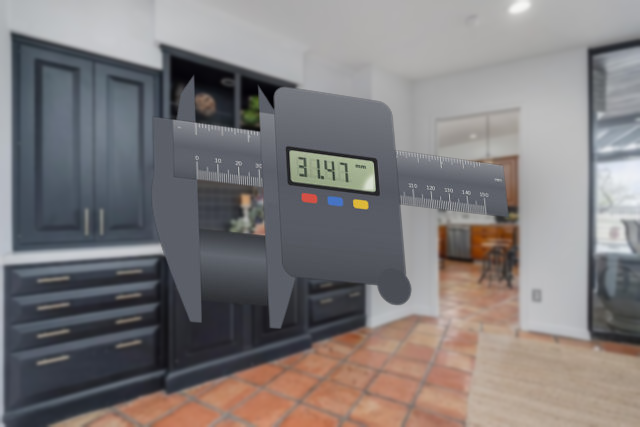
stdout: 31.47 mm
